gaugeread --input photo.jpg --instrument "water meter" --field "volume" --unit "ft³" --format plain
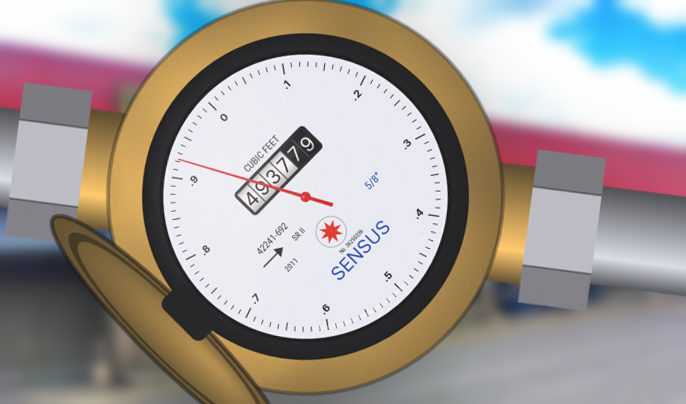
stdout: 493778.92 ft³
